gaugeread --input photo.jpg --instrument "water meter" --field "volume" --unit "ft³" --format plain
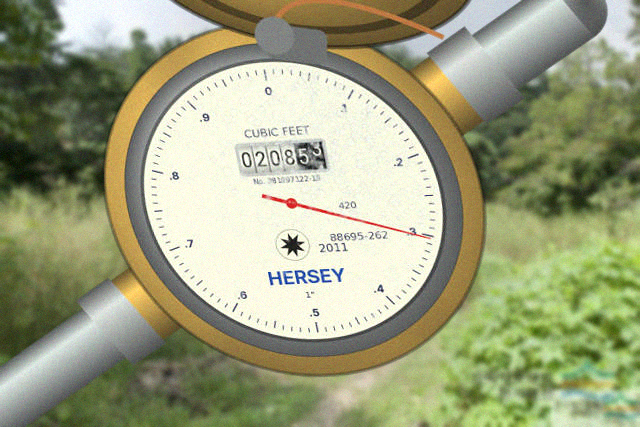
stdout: 20853.30 ft³
